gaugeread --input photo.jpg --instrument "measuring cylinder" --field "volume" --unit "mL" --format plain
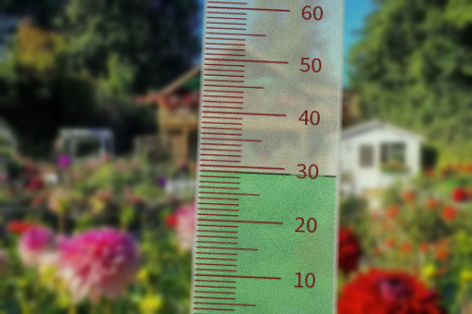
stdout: 29 mL
